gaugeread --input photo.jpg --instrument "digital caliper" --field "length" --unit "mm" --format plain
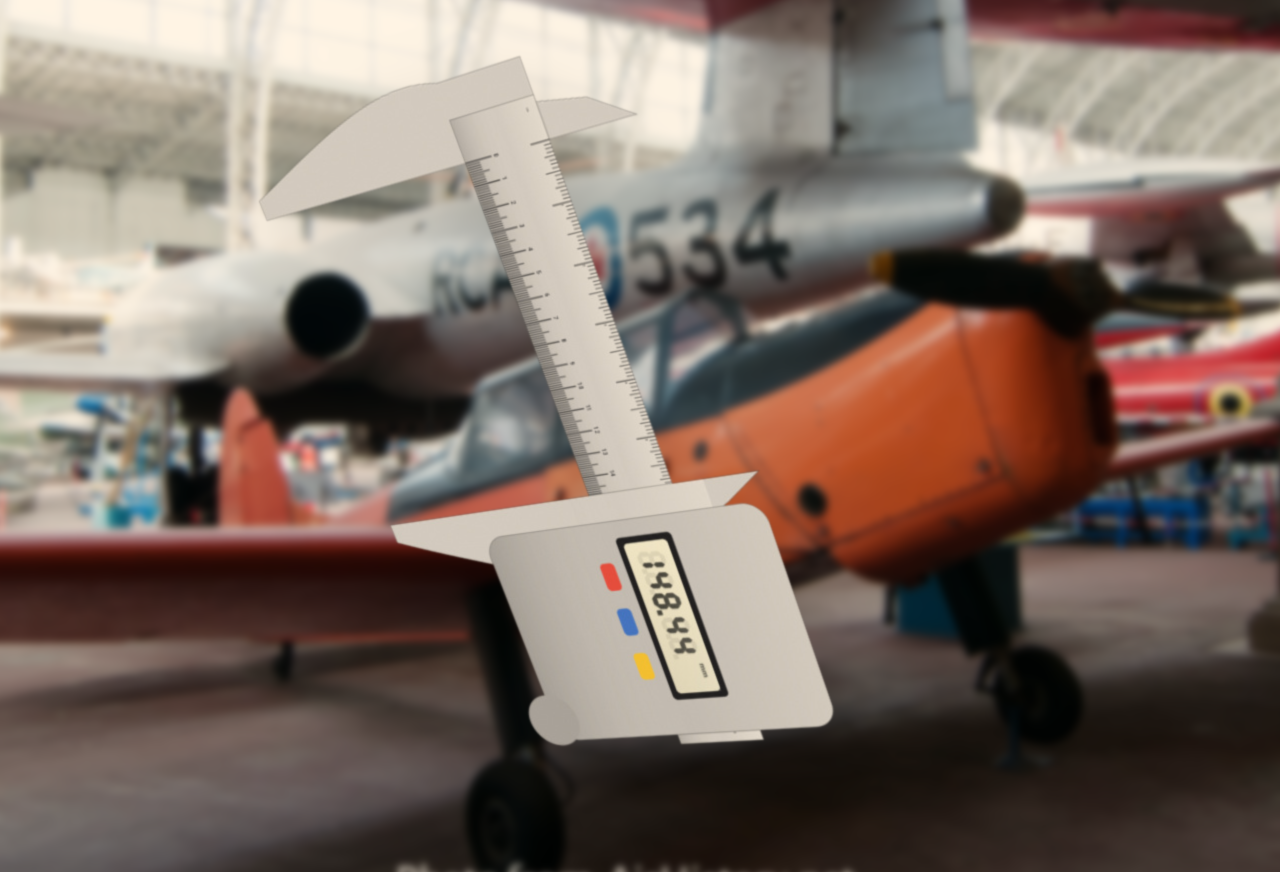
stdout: 148.44 mm
